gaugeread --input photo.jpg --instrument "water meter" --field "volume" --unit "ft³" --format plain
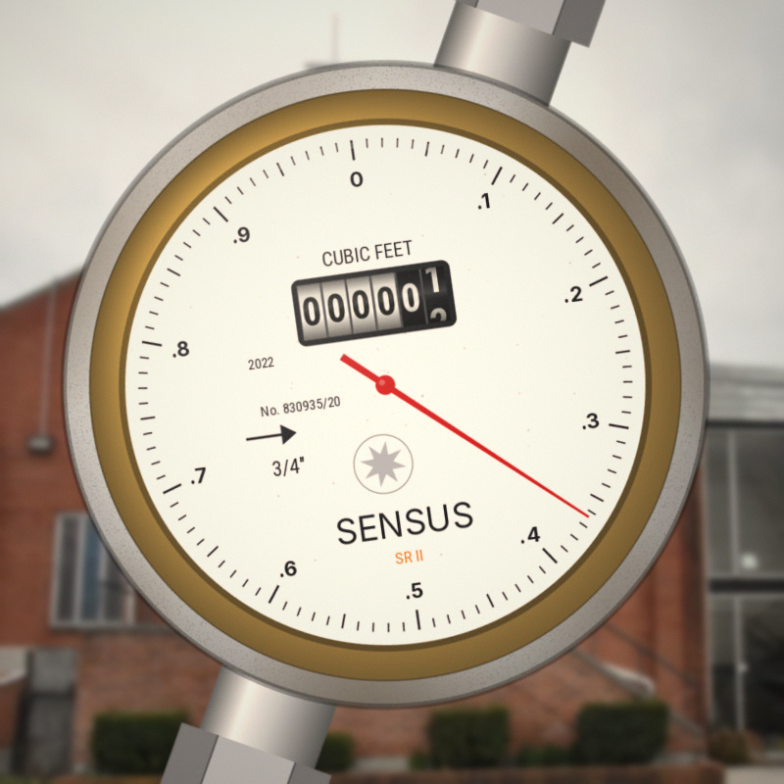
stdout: 1.36 ft³
